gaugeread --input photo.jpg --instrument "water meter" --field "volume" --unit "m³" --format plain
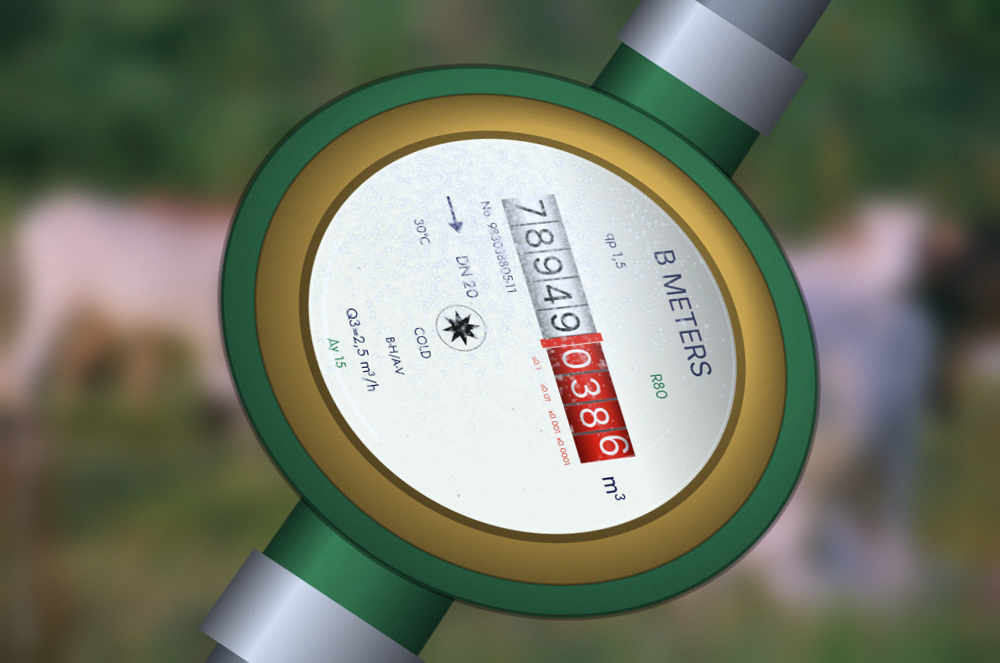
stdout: 78949.0386 m³
